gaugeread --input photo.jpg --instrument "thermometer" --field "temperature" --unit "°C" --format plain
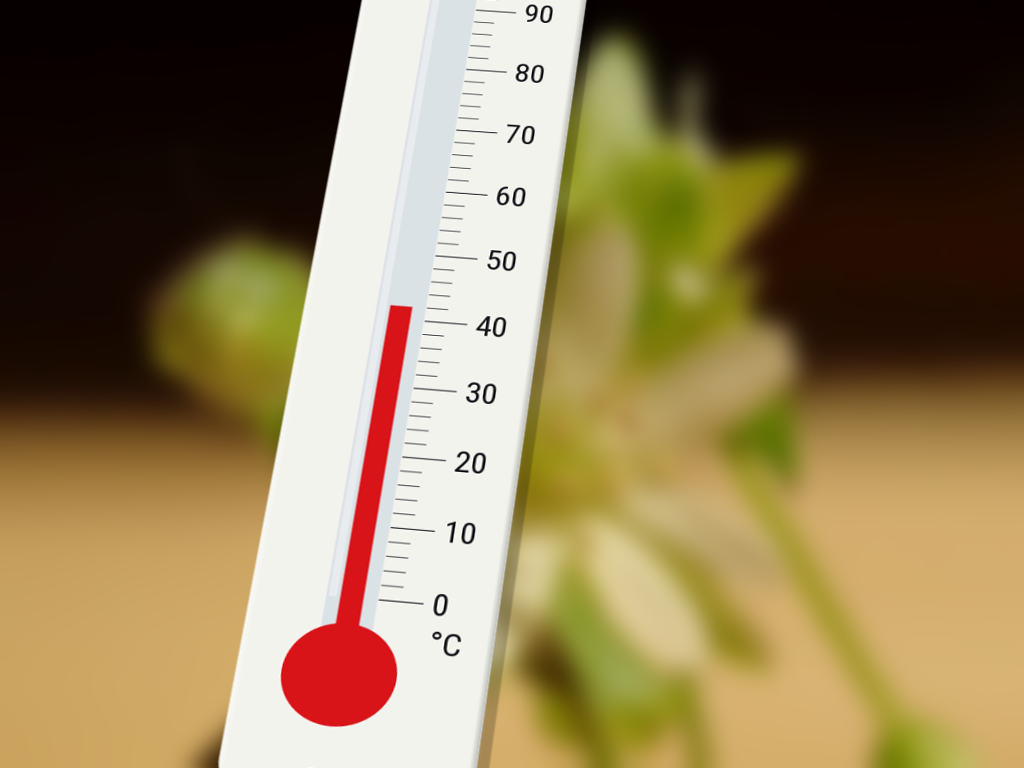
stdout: 42 °C
